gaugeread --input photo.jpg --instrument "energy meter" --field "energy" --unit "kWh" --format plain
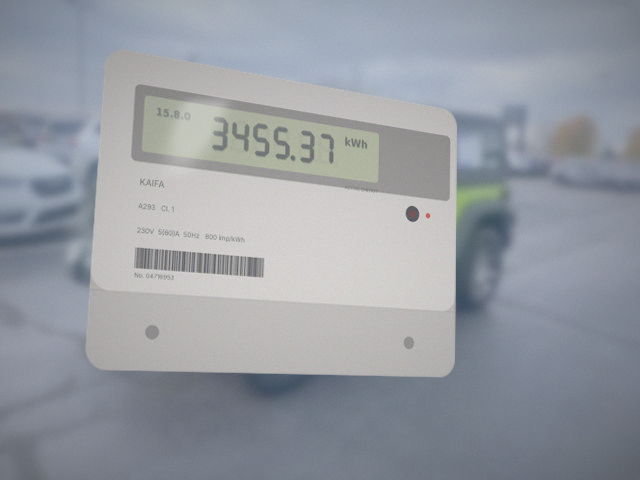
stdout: 3455.37 kWh
